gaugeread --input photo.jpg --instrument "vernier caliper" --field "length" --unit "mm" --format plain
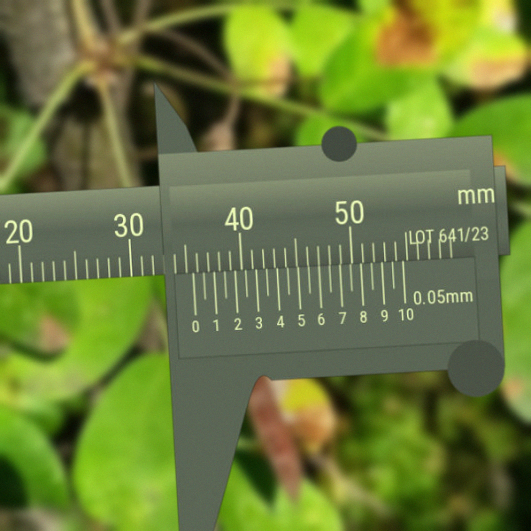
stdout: 35.6 mm
